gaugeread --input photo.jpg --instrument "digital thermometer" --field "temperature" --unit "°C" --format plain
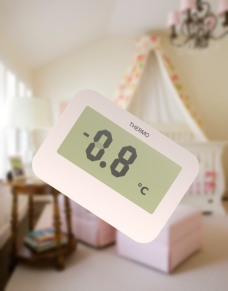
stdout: -0.8 °C
